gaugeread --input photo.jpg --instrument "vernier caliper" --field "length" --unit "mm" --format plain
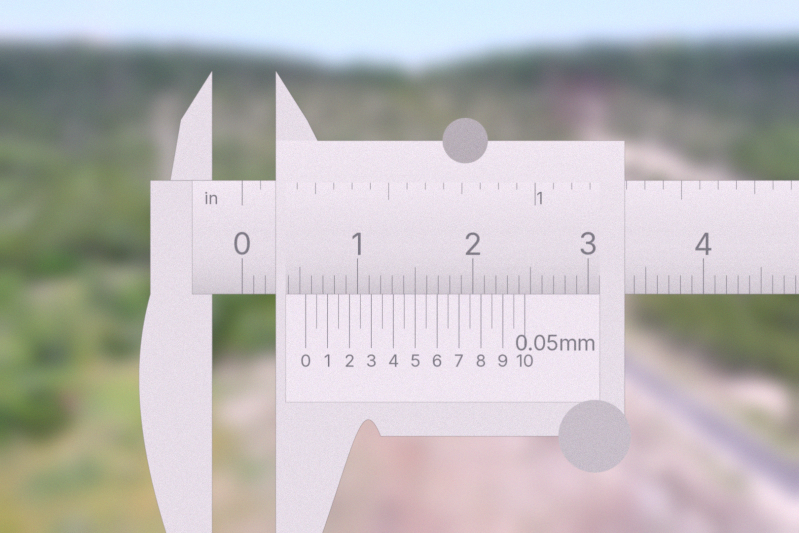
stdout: 5.5 mm
